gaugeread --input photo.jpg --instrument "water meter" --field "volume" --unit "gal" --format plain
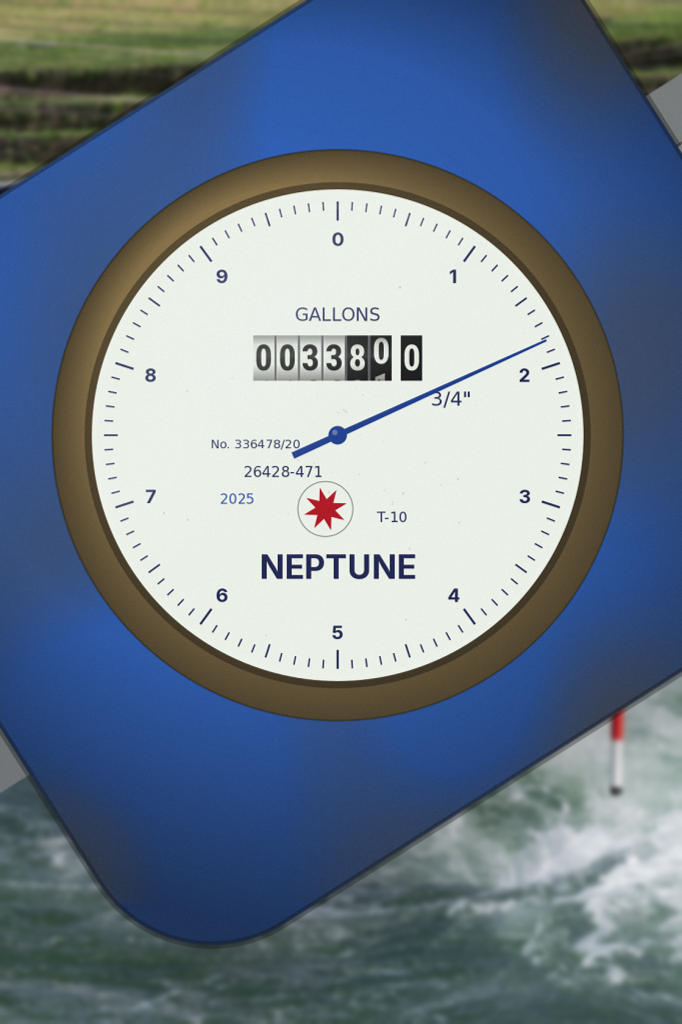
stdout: 33801.8 gal
